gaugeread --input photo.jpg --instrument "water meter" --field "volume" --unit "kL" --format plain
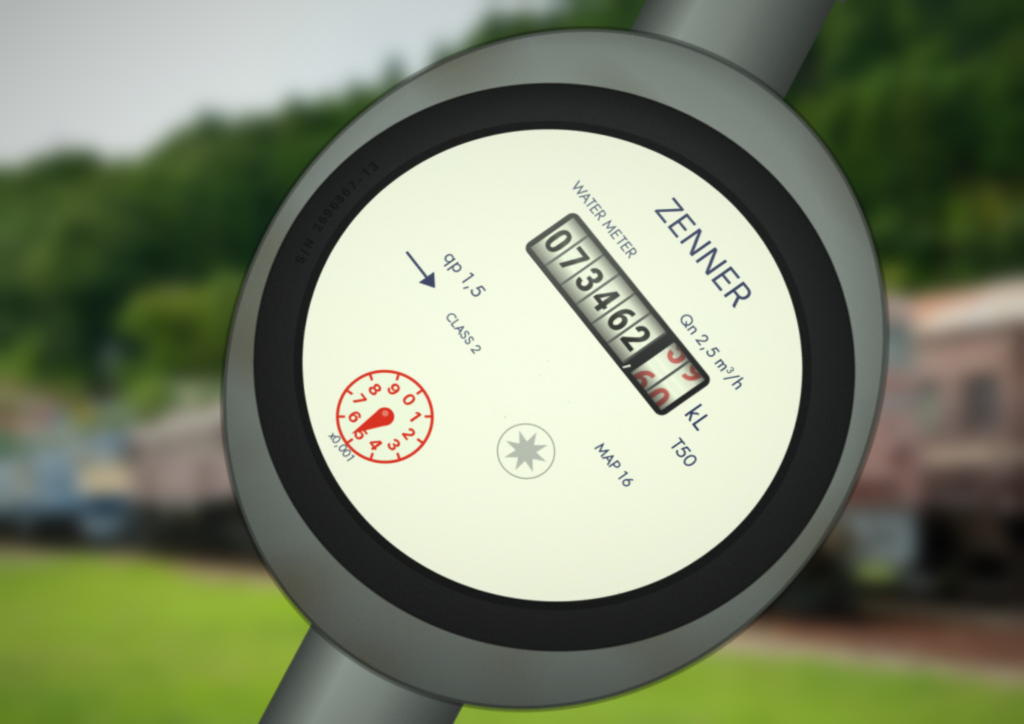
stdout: 73462.595 kL
